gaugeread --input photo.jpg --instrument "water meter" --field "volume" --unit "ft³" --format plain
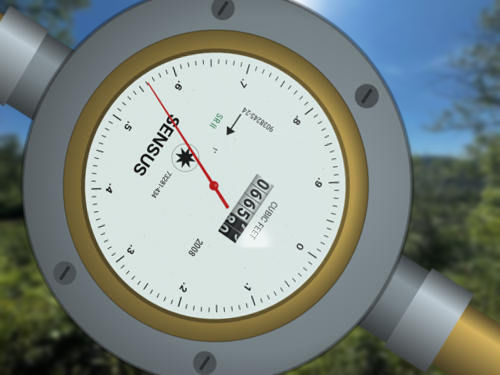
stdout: 66579.56 ft³
